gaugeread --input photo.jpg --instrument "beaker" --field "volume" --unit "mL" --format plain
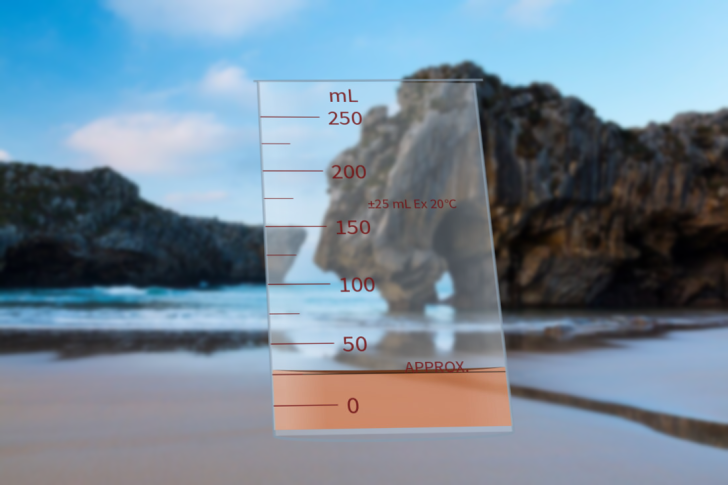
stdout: 25 mL
